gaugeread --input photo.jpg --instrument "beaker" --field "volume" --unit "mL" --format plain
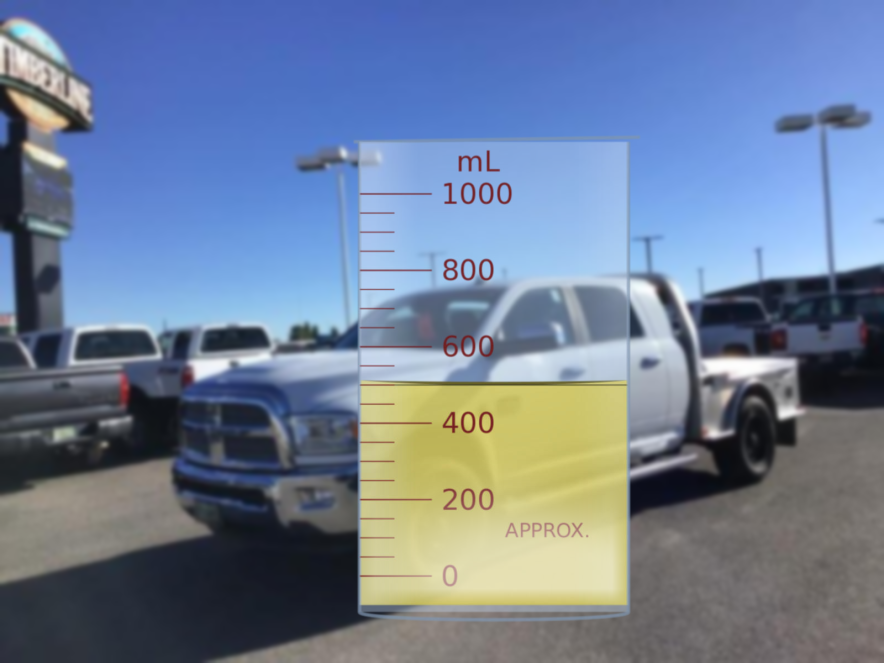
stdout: 500 mL
